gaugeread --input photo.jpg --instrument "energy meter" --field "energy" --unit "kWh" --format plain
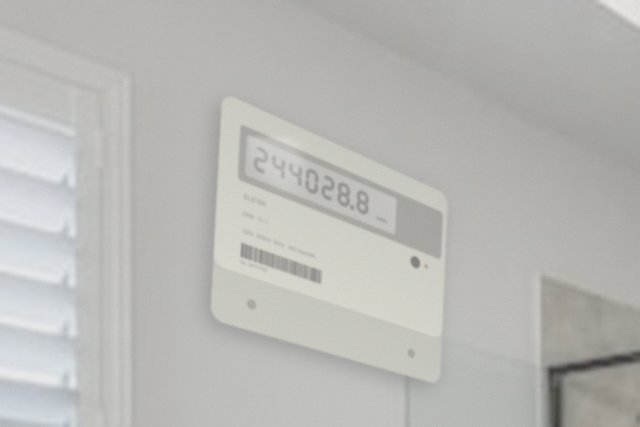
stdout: 244028.8 kWh
